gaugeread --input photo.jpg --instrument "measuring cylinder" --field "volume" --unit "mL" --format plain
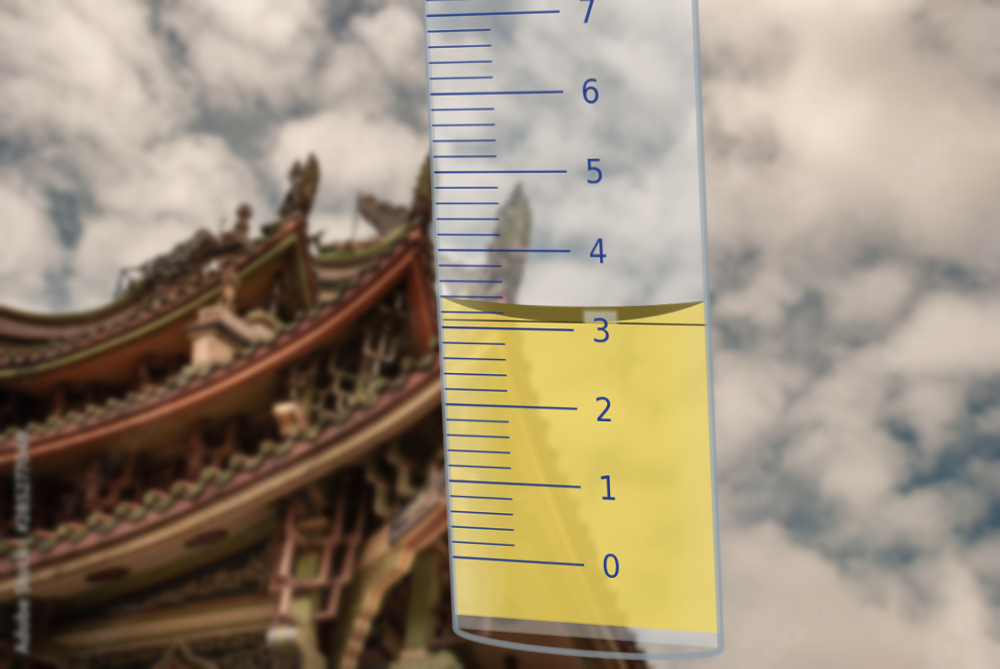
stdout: 3.1 mL
